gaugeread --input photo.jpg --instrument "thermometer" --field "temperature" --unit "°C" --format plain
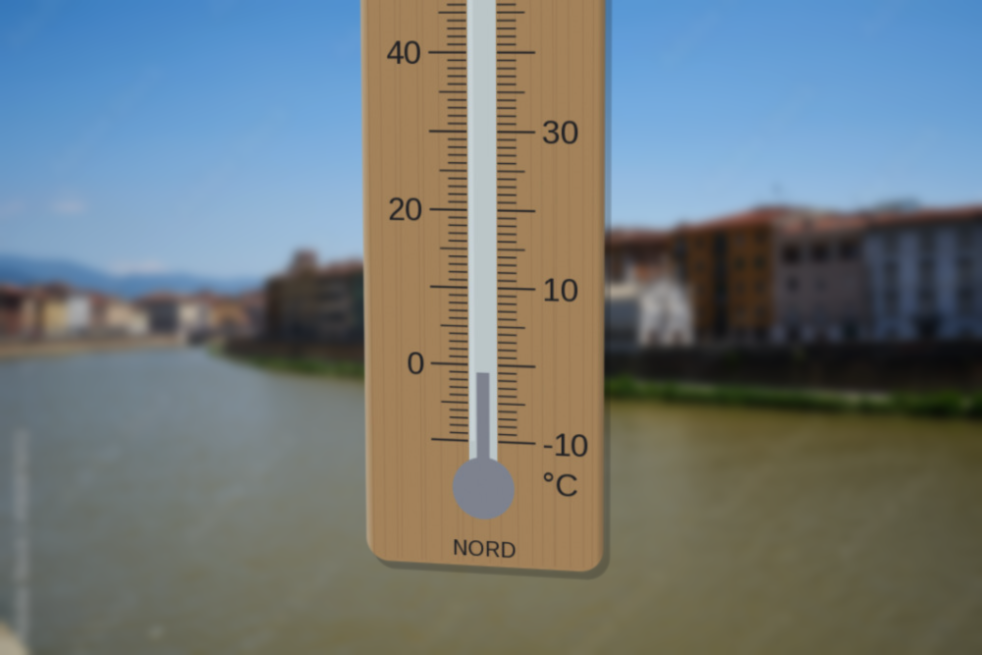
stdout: -1 °C
